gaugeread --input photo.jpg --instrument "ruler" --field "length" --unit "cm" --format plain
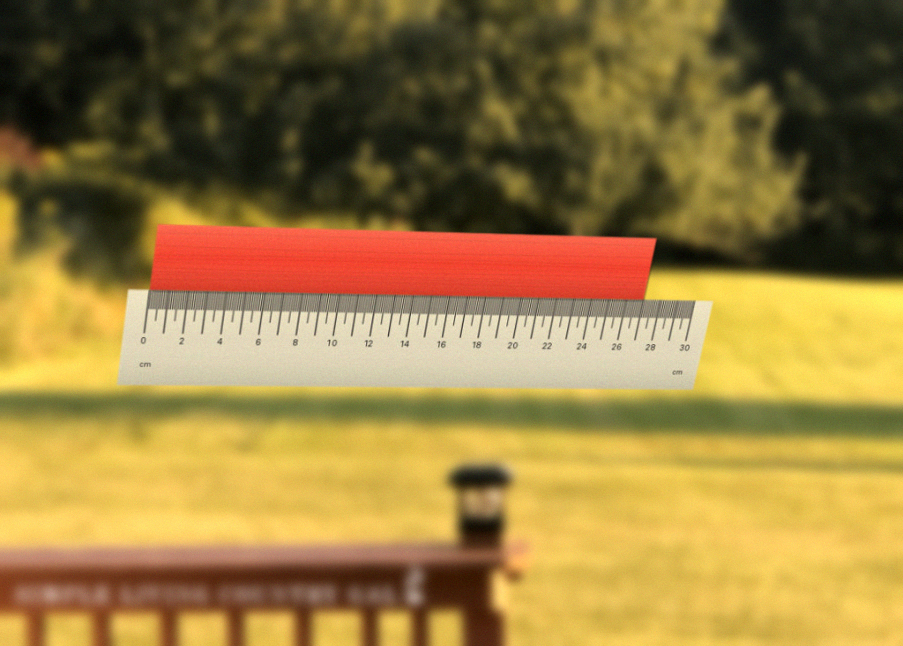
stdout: 27 cm
